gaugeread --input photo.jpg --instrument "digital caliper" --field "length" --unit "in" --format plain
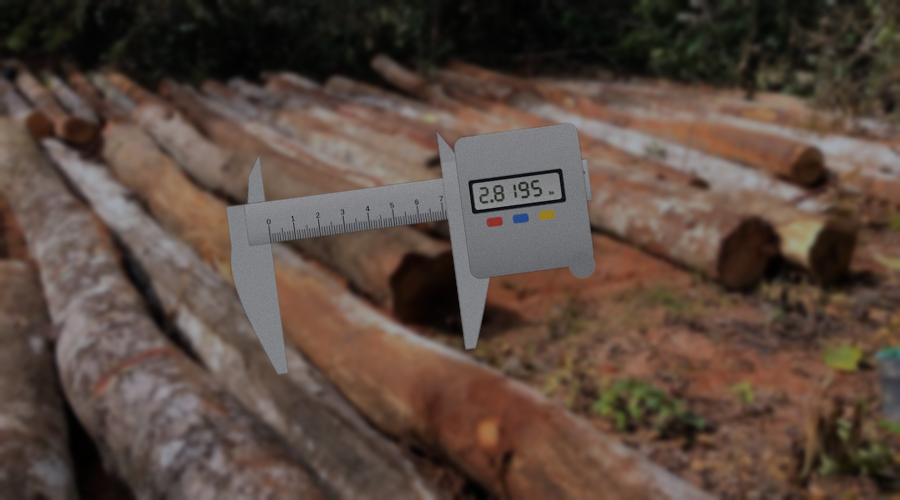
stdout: 2.8195 in
